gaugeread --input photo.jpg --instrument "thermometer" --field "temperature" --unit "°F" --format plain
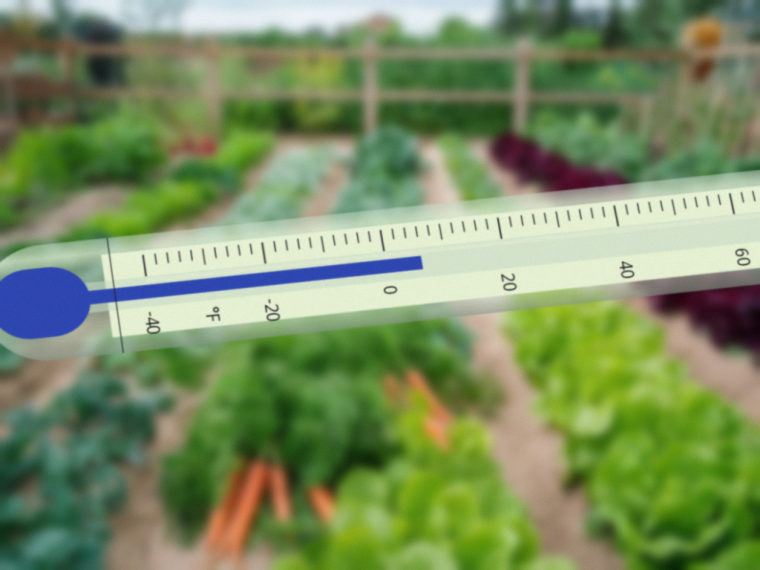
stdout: 6 °F
